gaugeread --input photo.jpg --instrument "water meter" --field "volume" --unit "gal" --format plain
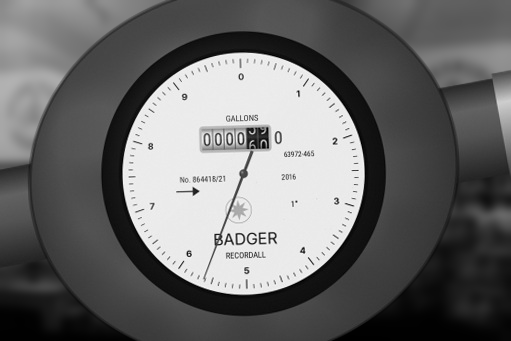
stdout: 595.6 gal
